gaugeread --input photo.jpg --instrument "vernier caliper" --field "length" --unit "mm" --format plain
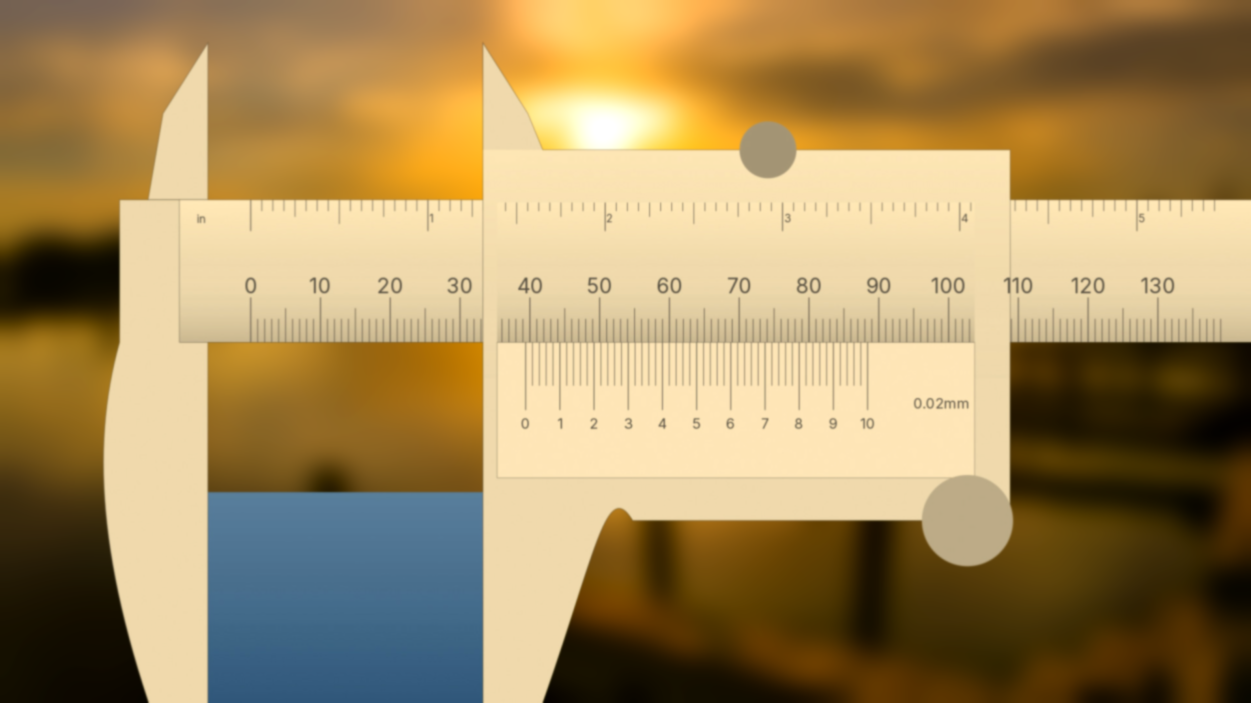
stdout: 39.4 mm
